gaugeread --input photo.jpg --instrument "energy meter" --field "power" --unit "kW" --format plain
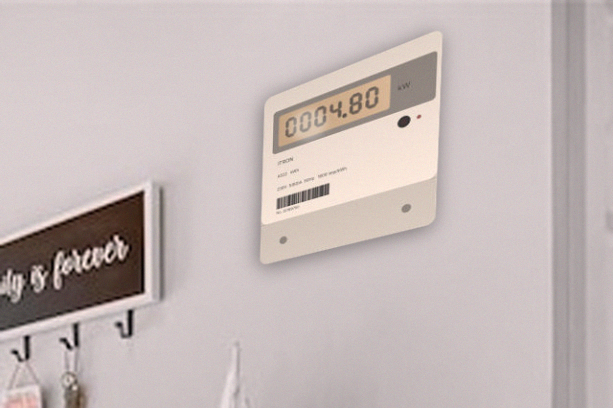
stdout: 4.80 kW
